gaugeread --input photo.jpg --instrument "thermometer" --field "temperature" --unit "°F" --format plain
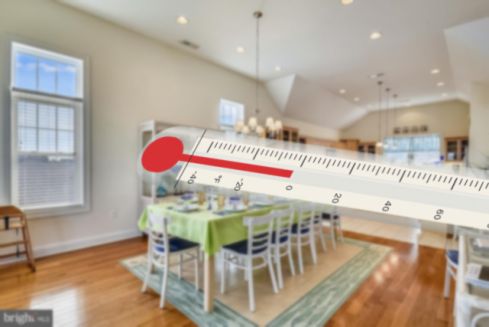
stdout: -2 °F
